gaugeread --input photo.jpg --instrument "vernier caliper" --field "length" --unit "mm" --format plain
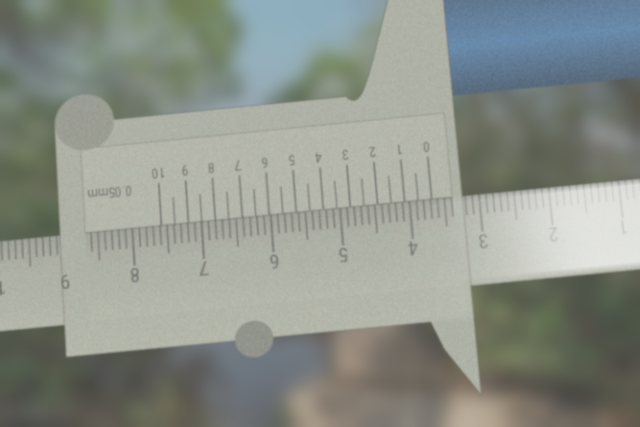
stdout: 36.8 mm
